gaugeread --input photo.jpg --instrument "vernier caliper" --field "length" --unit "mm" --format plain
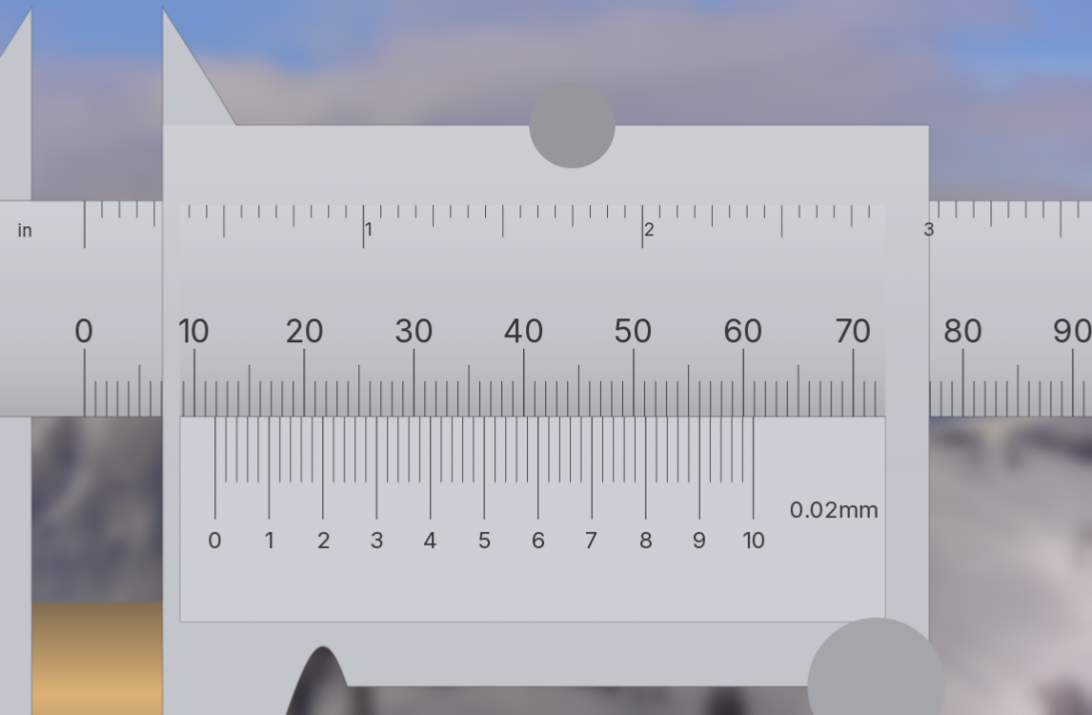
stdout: 11.9 mm
